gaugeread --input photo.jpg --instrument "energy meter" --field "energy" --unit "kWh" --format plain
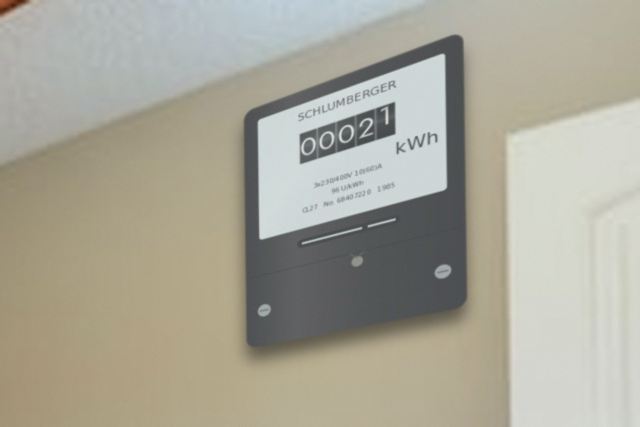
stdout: 21 kWh
